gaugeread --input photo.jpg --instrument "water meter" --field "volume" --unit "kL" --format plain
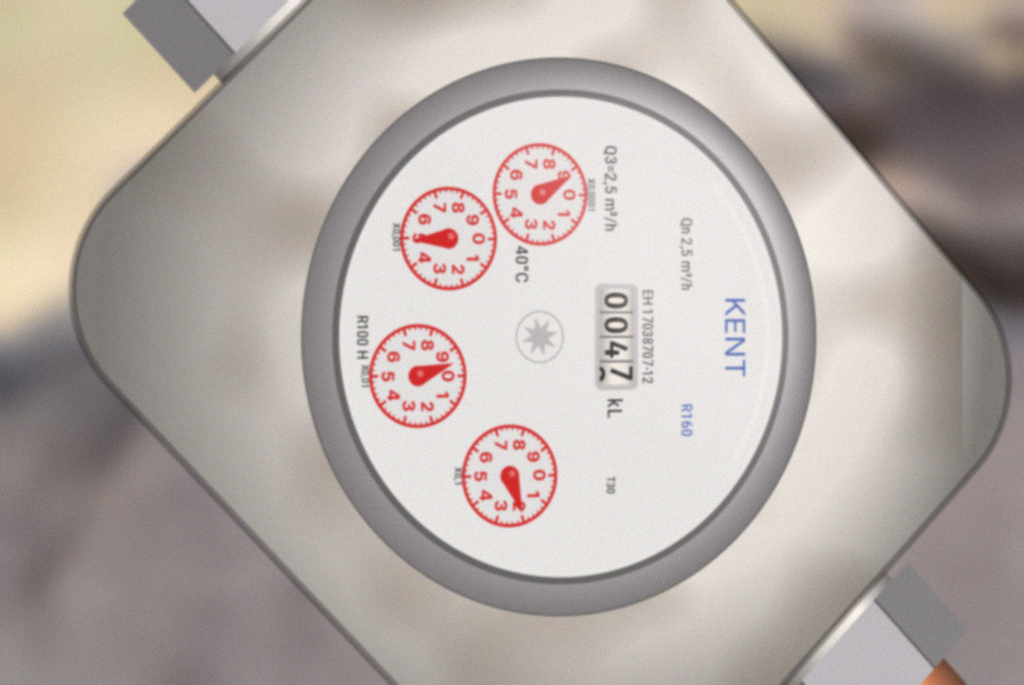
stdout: 47.1949 kL
